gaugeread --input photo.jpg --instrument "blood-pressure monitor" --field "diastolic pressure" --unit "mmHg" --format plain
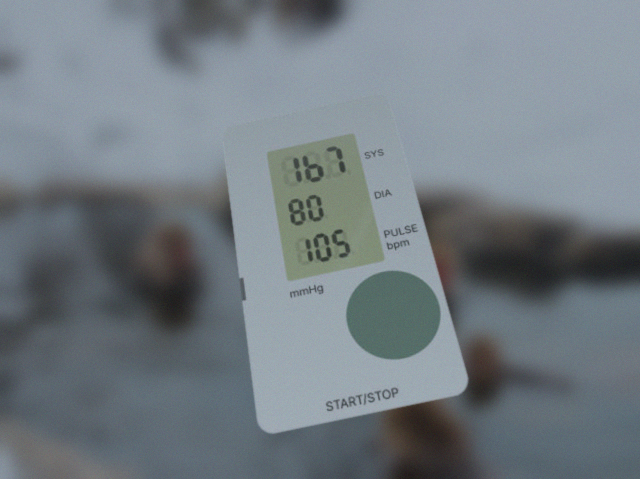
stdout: 80 mmHg
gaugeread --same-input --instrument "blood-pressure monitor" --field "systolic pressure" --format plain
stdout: 167 mmHg
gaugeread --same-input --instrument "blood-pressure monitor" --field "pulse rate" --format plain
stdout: 105 bpm
